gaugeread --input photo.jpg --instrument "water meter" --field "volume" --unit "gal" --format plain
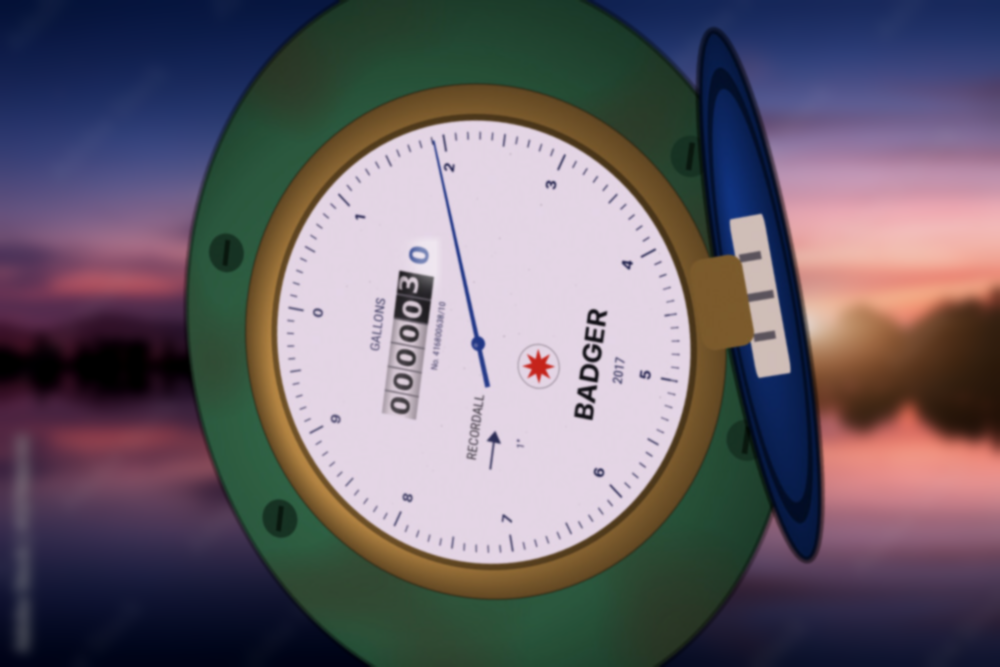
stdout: 31.9 gal
